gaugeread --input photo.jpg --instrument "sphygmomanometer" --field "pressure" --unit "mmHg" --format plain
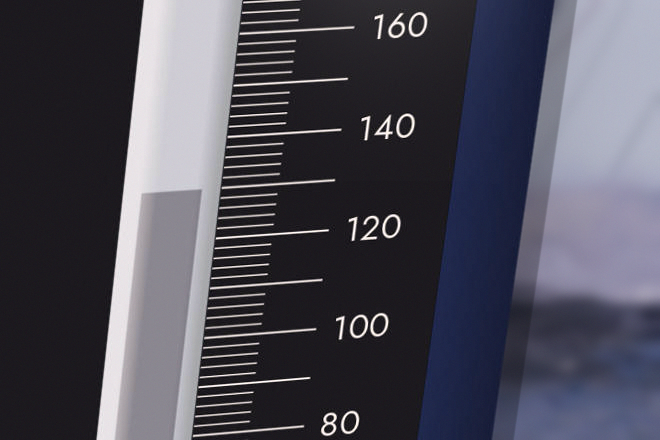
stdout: 130 mmHg
